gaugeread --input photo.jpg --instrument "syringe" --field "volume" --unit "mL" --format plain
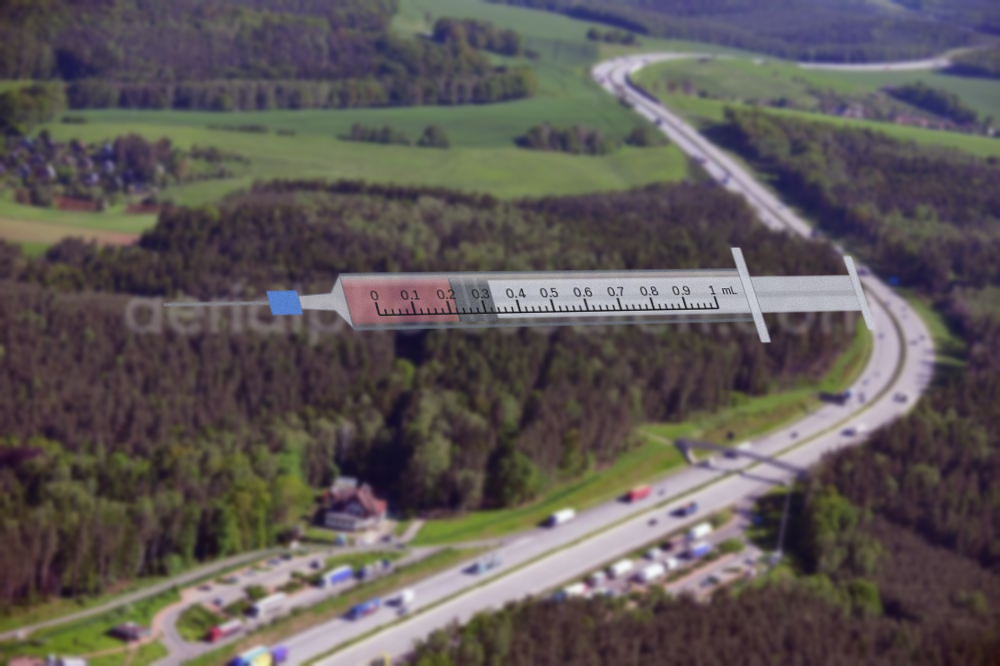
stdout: 0.22 mL
